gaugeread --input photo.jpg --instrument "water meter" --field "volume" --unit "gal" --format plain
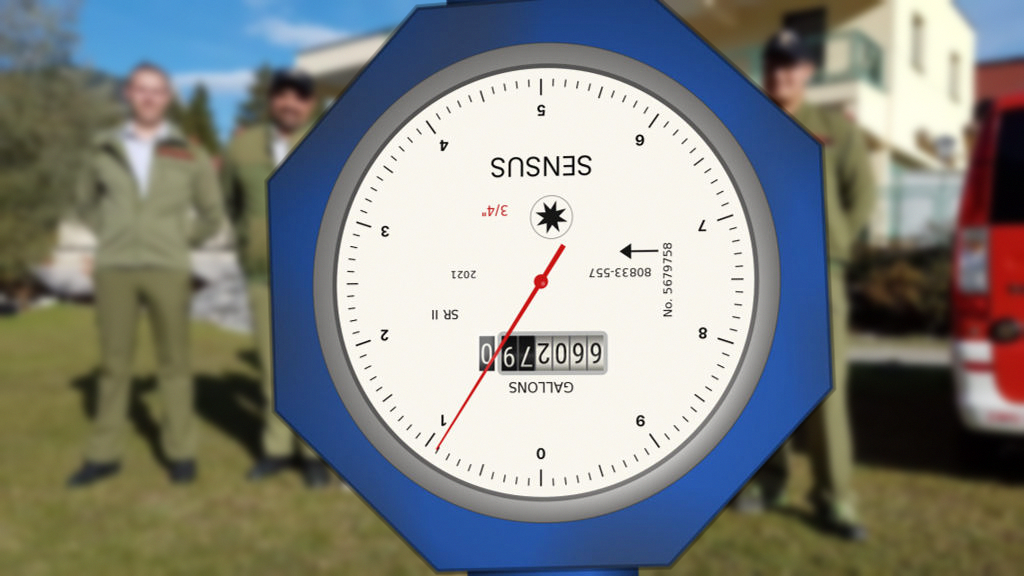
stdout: 6602790.9 gal
